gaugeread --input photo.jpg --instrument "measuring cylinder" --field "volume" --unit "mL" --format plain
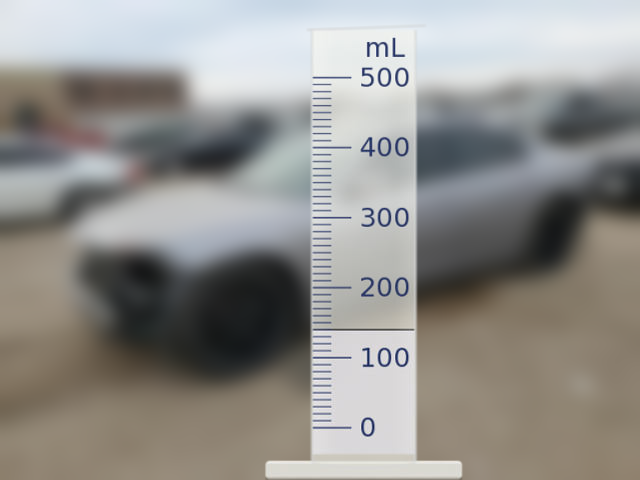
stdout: 140 mL
